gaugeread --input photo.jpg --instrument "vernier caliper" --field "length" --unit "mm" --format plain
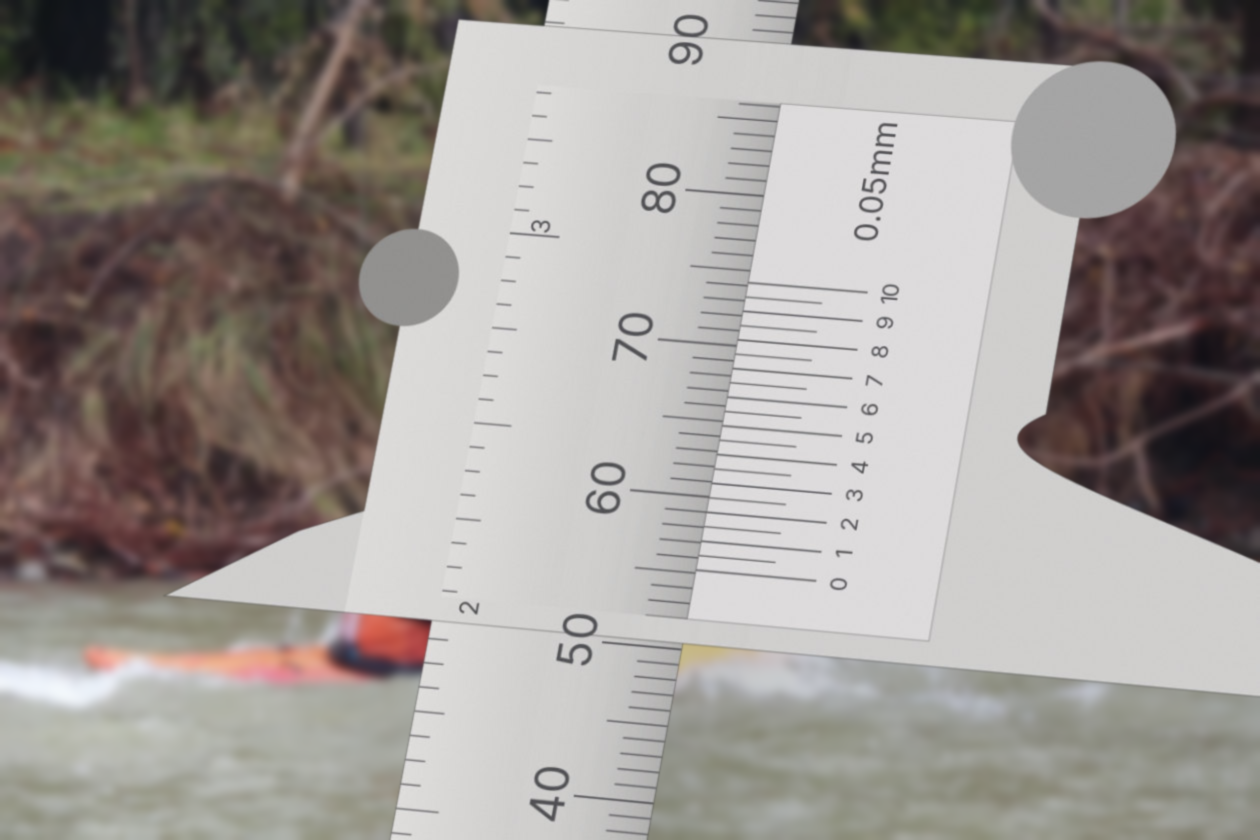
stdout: 55.2 mm
